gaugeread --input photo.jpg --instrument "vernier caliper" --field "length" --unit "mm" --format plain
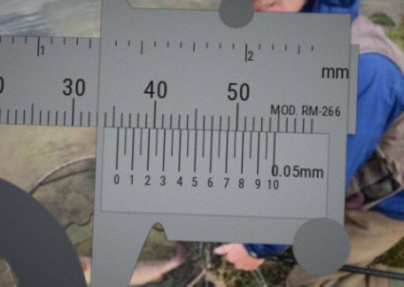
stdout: 35.6 mm
